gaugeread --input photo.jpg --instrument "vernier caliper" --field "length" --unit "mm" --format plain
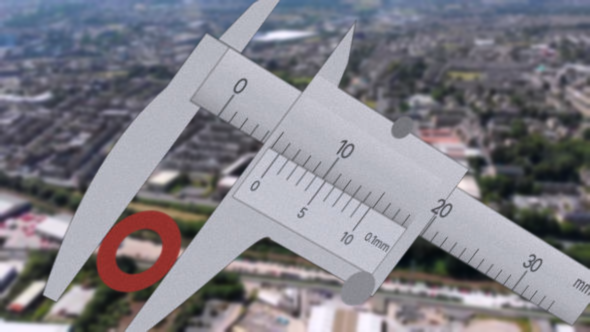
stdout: 5.8 mm
